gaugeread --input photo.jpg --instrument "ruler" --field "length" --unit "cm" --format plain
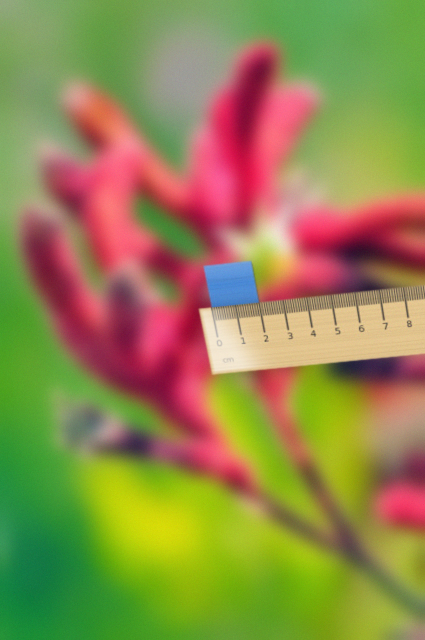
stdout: 2 cm
